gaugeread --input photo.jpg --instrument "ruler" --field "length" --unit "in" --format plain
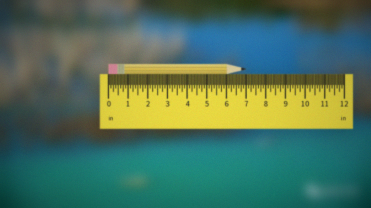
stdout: 7 in
